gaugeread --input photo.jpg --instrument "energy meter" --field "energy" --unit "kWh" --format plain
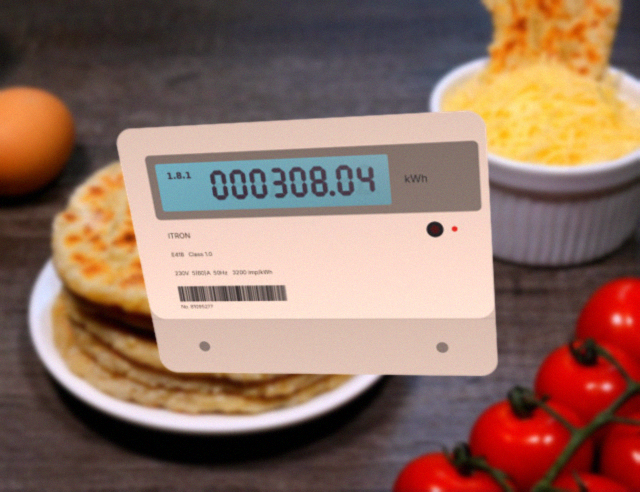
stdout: 308.04 kWh
